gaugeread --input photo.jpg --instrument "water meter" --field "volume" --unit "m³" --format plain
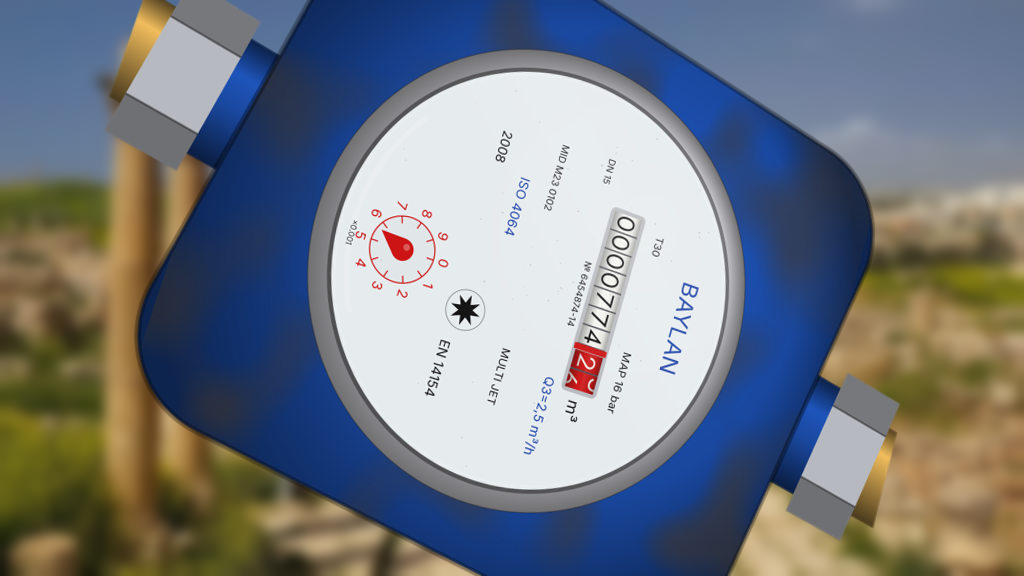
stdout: 774.255 m³
